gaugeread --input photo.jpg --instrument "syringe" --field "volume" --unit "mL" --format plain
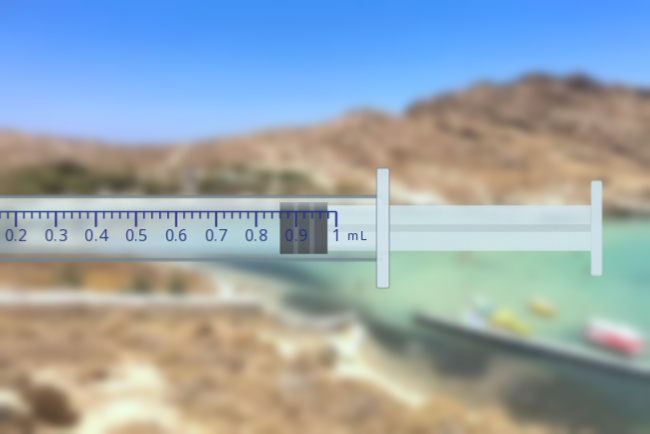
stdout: 0.86 mL
